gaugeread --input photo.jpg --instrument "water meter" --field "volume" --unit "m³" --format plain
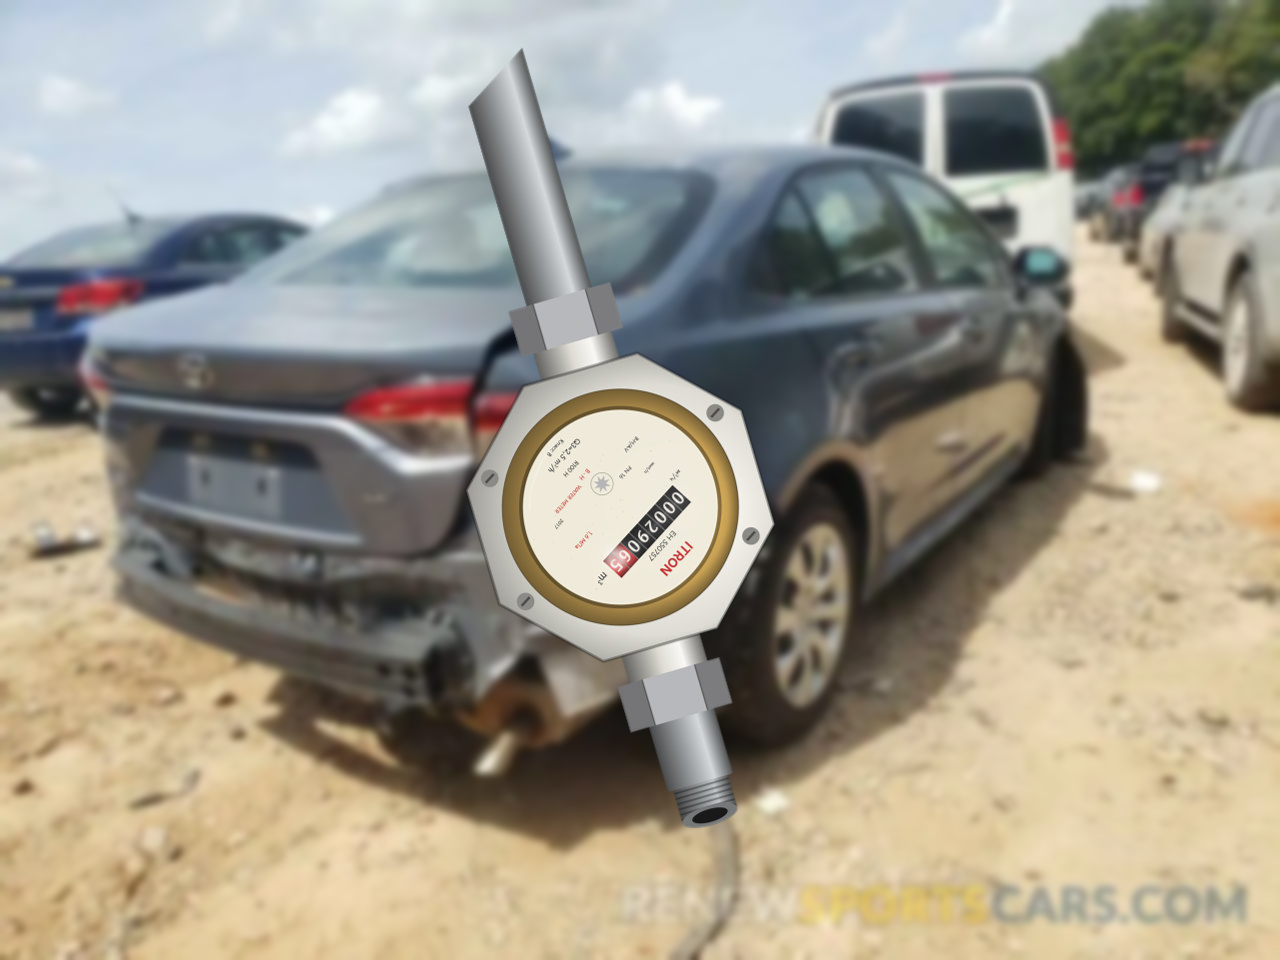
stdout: 290.65 m³
